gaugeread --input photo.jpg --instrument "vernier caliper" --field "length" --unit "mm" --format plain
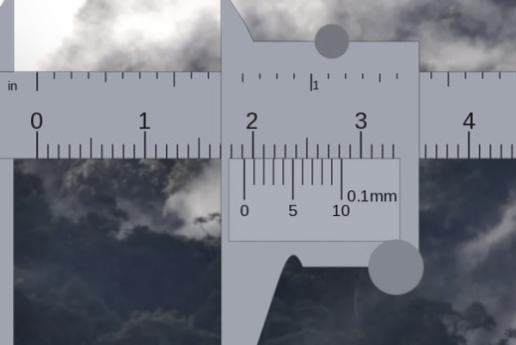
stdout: 19.2 mm
